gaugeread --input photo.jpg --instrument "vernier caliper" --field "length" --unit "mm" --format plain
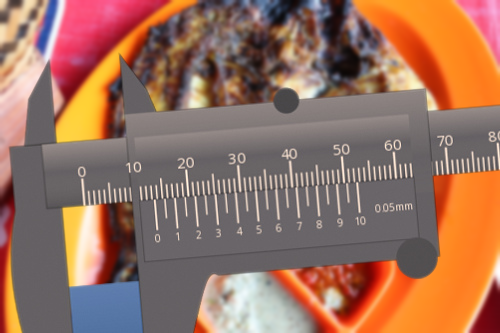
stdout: 13.5 mm
